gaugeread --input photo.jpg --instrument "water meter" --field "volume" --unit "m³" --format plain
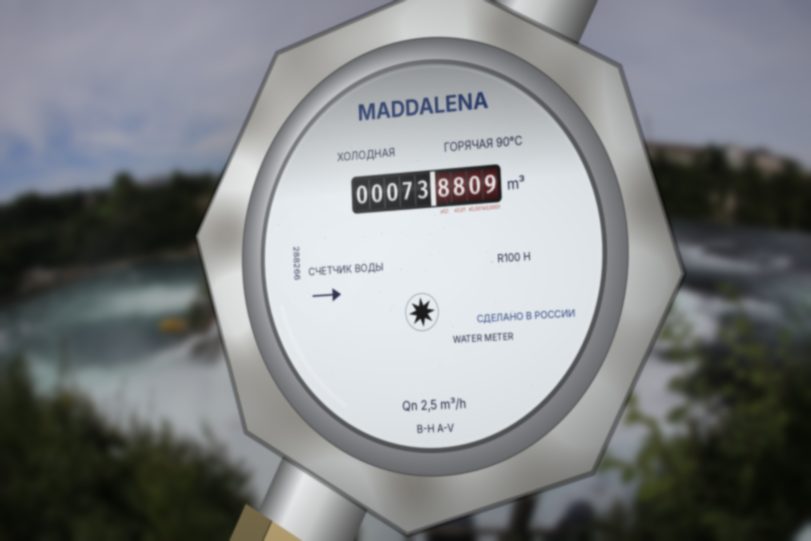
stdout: 73.8809 m³
